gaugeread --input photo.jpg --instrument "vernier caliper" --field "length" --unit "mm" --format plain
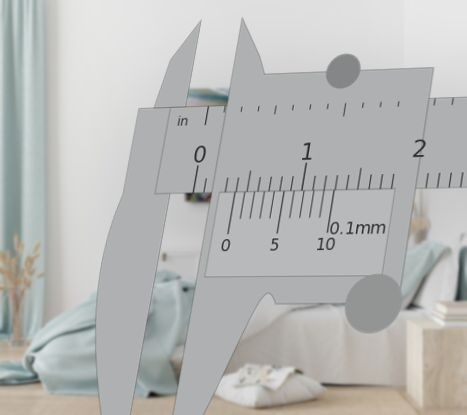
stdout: 3.9 mm
